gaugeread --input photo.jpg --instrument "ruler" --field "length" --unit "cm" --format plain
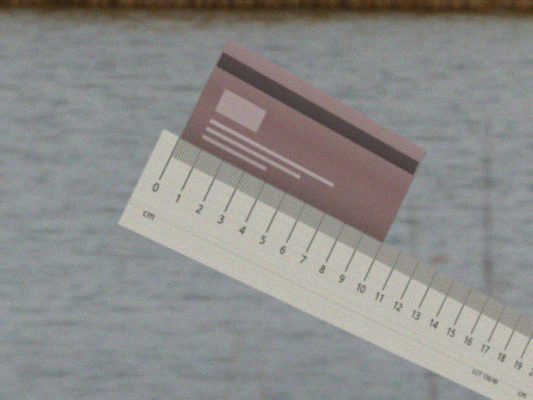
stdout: 10 cm
